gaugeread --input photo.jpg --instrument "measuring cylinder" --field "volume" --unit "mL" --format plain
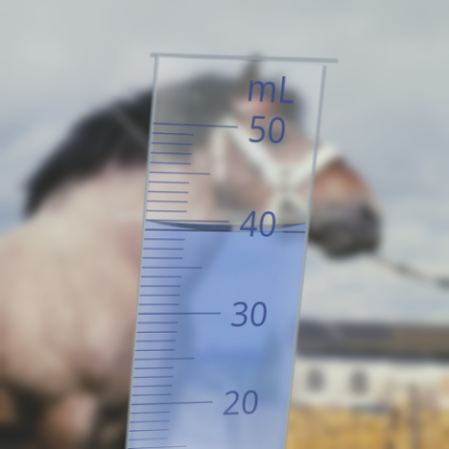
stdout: 39 mL
